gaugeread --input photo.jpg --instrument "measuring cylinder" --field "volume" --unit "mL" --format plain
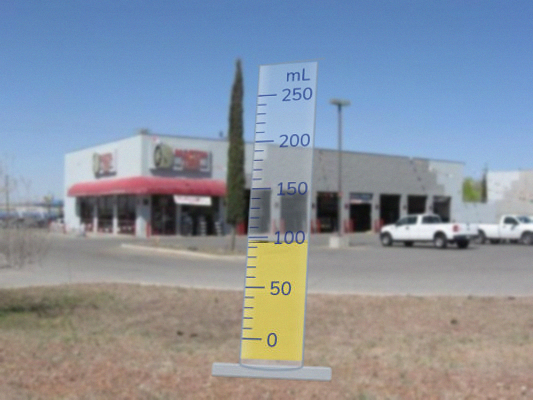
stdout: 95 mL
